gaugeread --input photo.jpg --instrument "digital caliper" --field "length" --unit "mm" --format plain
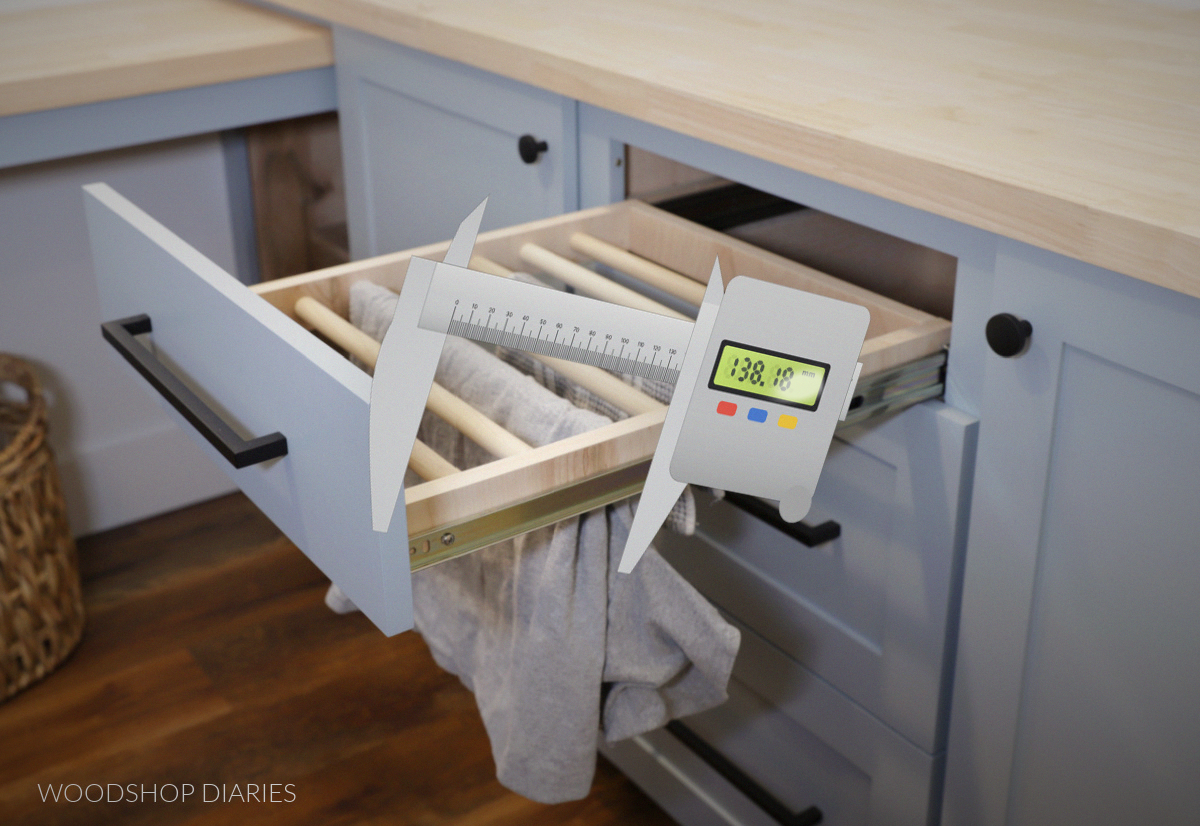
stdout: 138.18 mm
